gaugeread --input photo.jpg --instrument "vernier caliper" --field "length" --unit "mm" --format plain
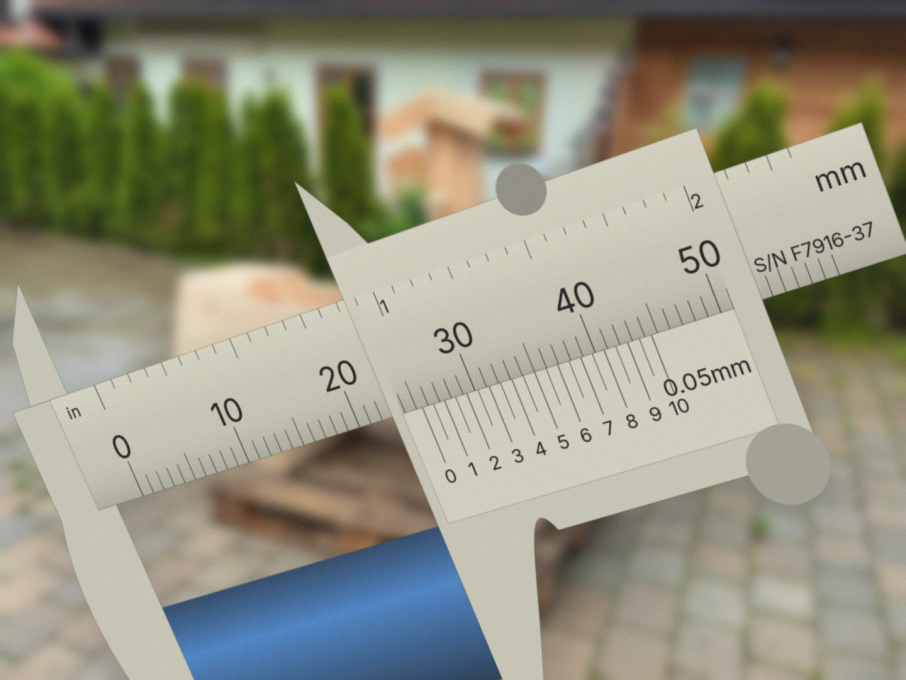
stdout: 25.5 mm
